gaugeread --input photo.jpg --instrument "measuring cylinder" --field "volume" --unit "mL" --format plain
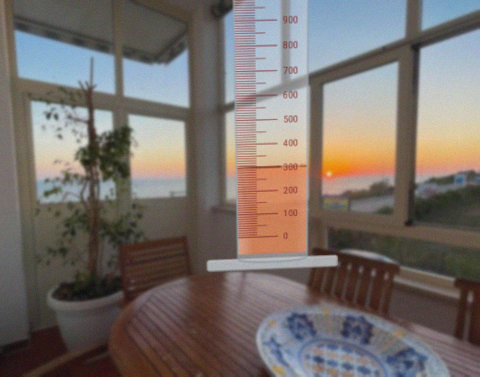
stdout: 300 mL
